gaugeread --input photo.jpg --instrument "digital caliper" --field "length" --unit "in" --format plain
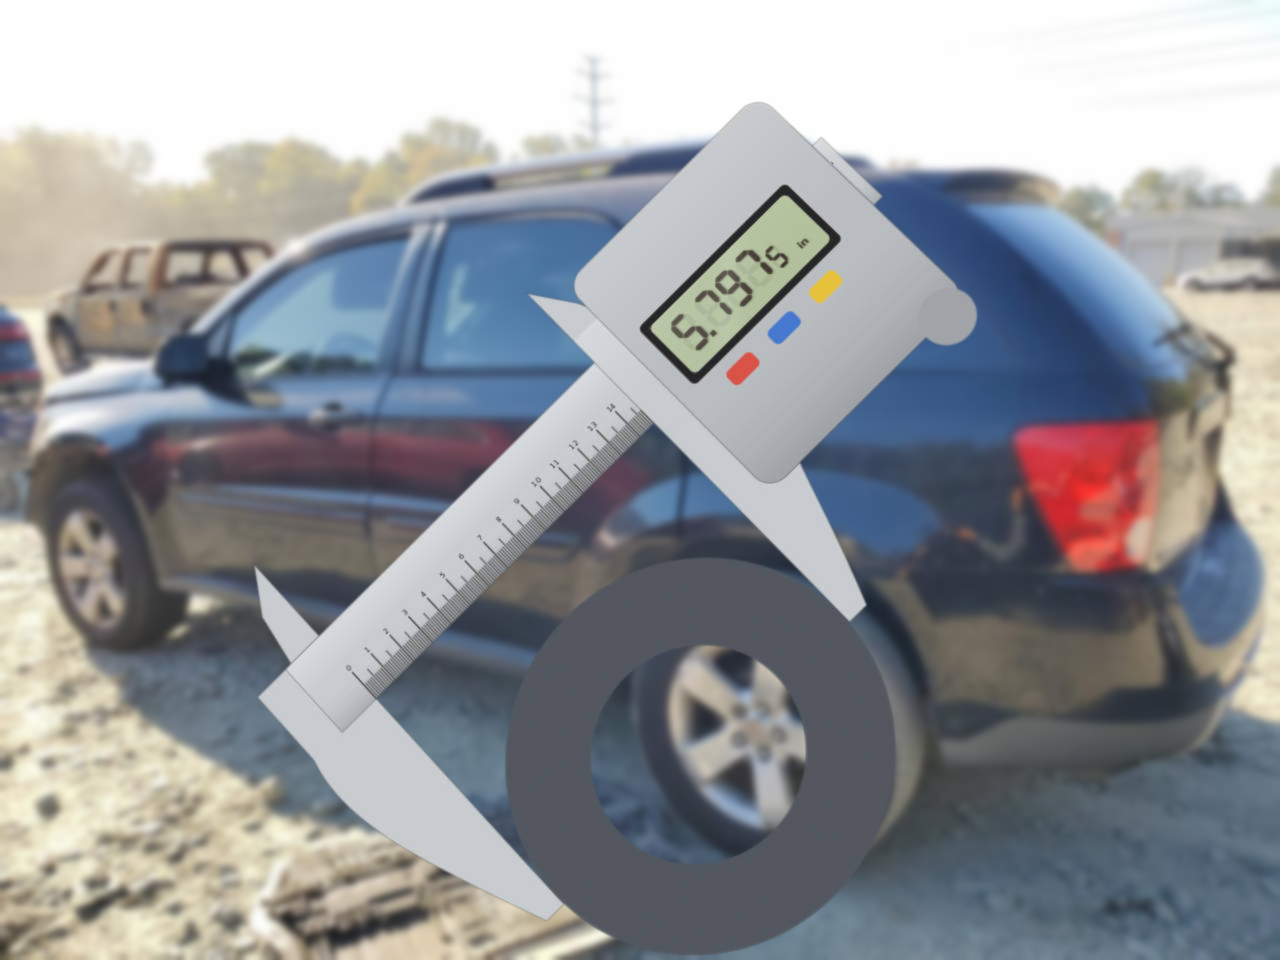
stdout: 5.7975 in
